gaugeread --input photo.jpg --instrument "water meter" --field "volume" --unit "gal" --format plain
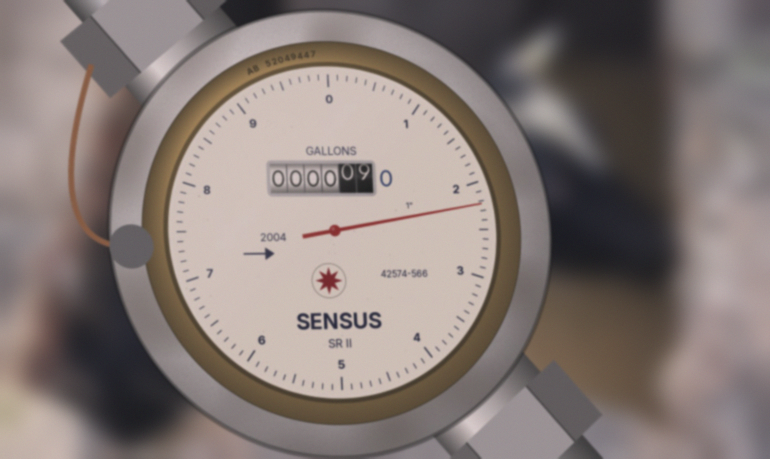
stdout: 92.2 gal
